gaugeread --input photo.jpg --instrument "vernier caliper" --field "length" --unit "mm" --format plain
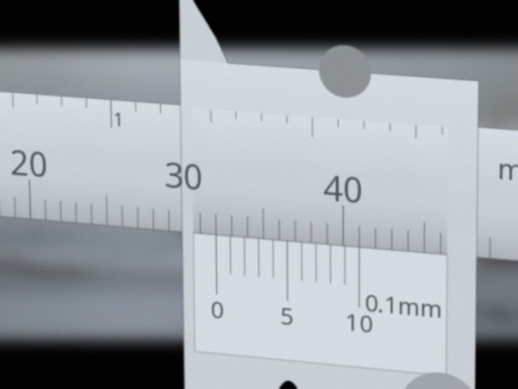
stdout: 32.0 mm
